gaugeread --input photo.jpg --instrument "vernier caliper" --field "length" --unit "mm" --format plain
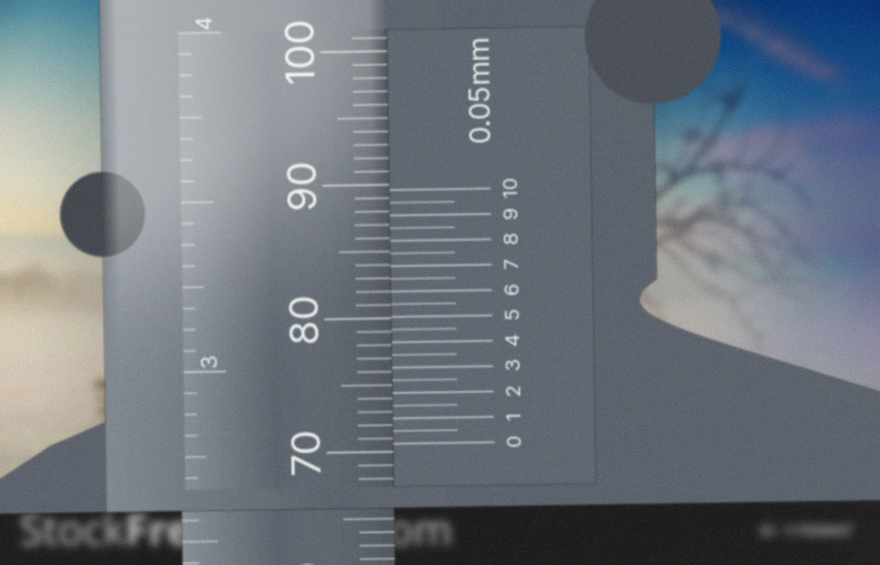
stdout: 70.6 mm
